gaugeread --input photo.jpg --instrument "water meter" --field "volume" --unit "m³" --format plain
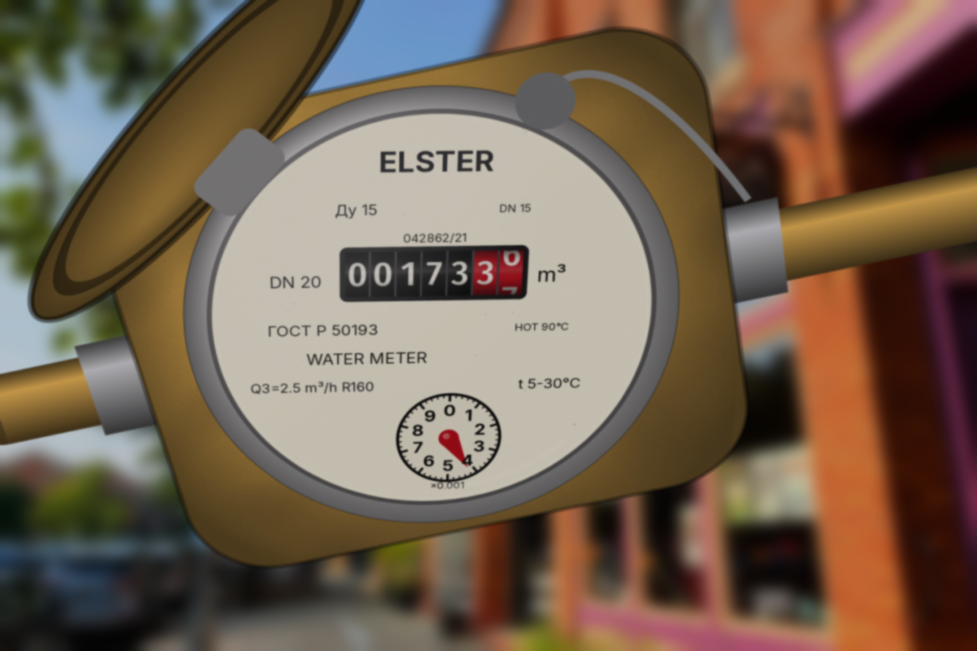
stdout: 173.364 m³
